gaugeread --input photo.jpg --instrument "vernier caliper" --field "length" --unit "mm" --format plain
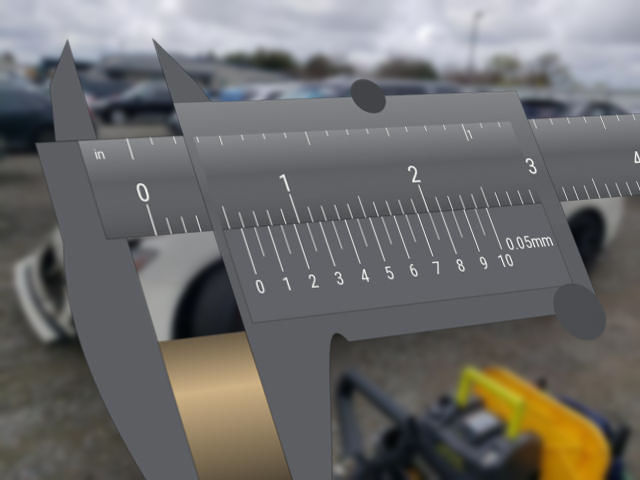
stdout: 5.8 mm
